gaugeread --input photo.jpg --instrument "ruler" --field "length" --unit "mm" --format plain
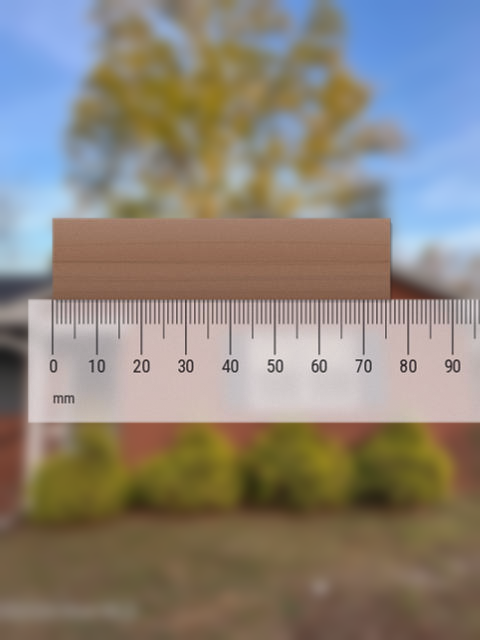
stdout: 76 mm
